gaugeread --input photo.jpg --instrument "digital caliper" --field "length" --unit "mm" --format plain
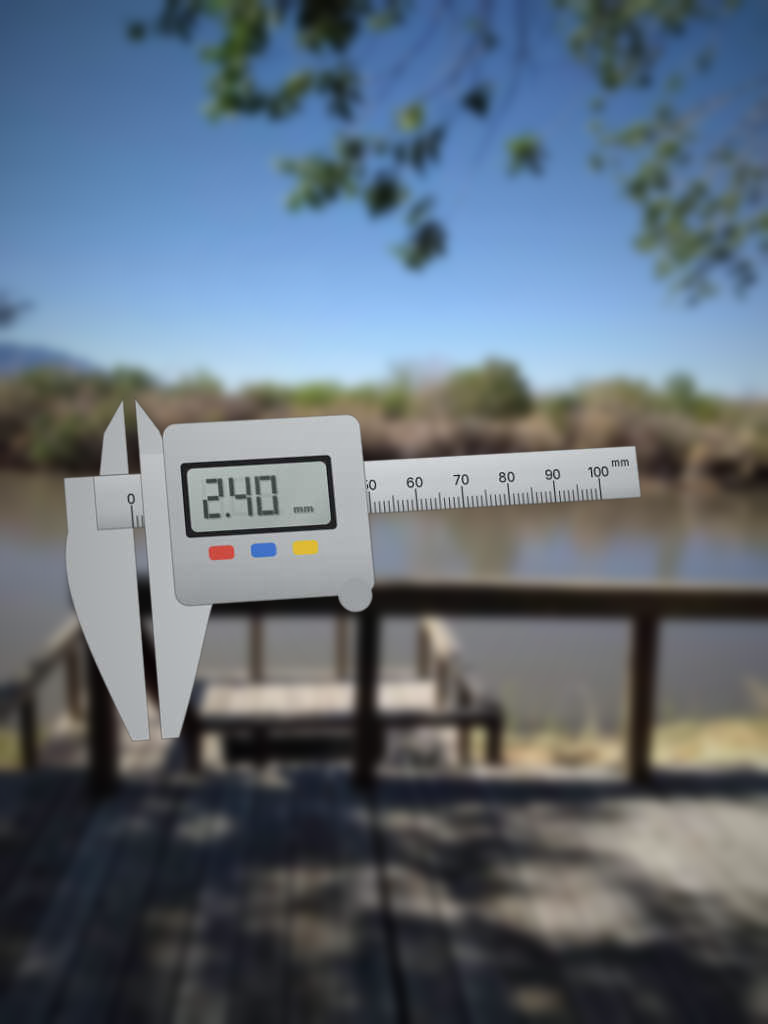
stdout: 2.40 mm
